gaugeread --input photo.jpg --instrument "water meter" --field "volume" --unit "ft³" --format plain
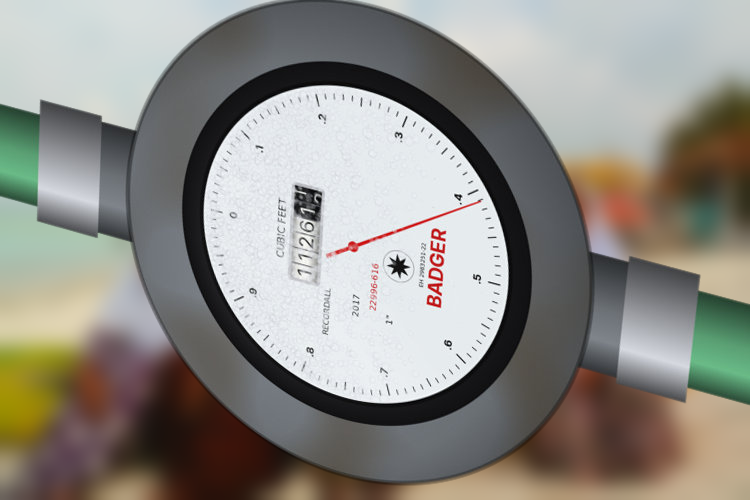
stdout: 112611.41 ft³
